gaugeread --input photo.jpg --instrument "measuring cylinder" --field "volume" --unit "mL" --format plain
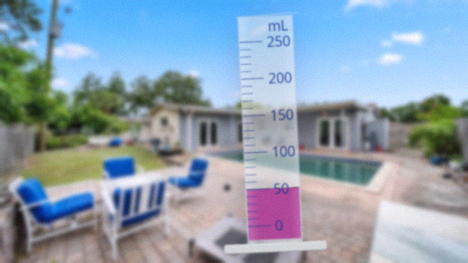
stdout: 50 mL
